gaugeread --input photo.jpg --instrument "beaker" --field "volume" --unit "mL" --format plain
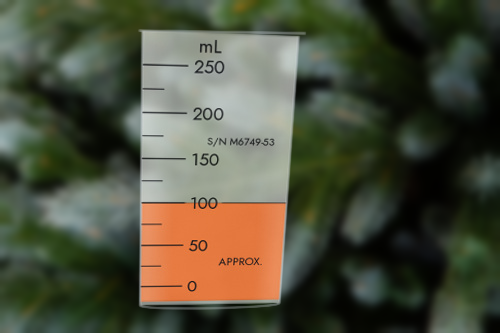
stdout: 100 mL
